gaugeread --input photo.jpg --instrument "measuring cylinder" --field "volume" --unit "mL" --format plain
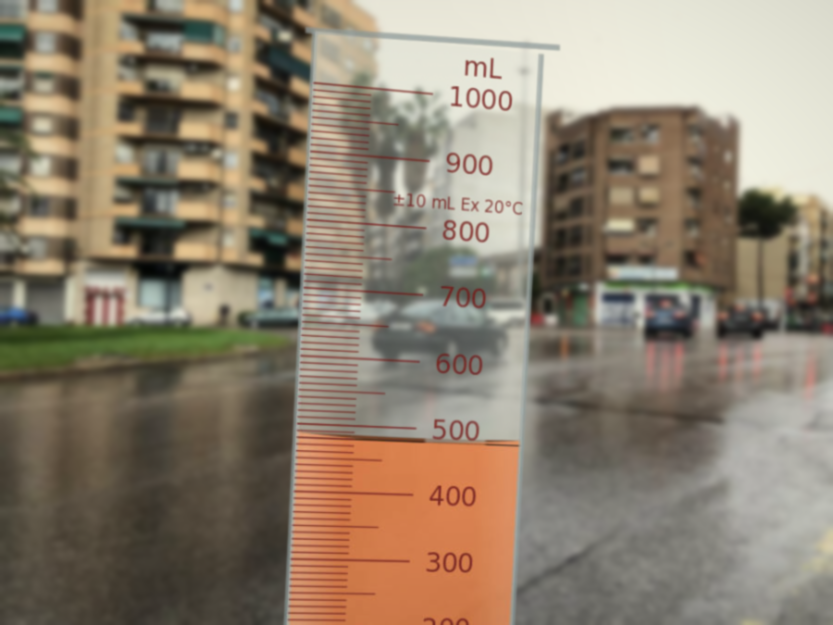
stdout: 480 mL
